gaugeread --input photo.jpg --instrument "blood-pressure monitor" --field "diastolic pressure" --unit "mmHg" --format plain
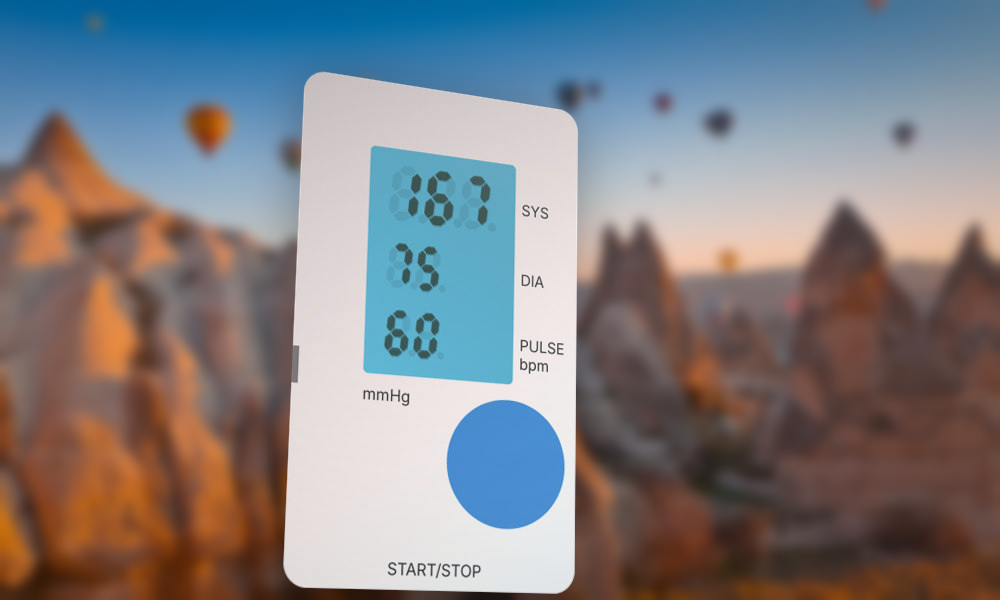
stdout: 75 mmHg
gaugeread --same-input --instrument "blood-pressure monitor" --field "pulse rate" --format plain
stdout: 60 bpm
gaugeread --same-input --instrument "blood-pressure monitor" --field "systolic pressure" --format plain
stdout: 167 mmHg
